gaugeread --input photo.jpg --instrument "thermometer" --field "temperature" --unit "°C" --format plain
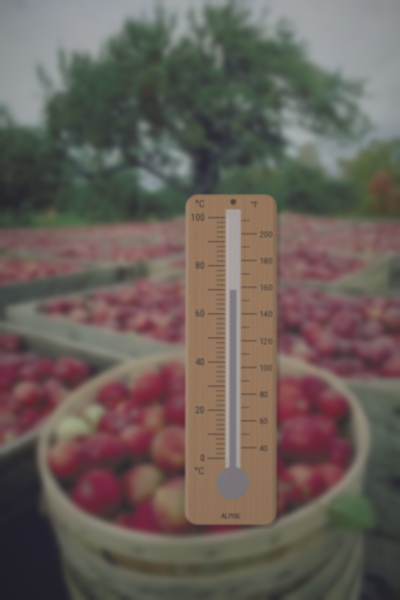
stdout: 70 °C
